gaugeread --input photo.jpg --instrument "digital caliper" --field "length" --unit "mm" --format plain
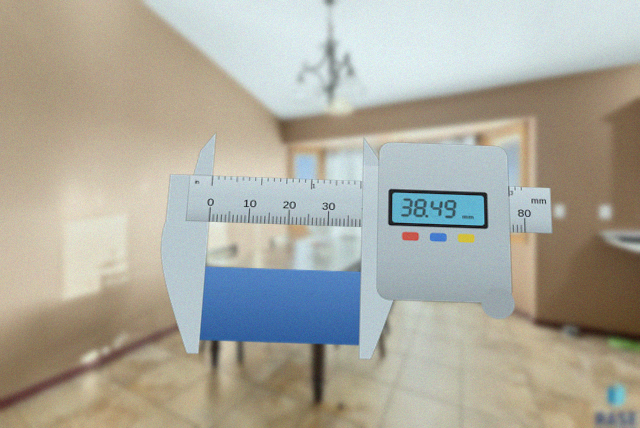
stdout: 38.49 mm
